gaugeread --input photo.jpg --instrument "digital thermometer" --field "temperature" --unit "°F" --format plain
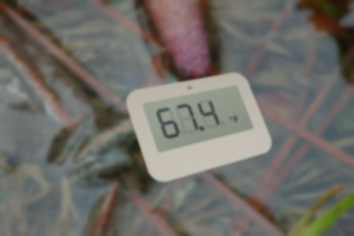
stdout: 67.4 °F
